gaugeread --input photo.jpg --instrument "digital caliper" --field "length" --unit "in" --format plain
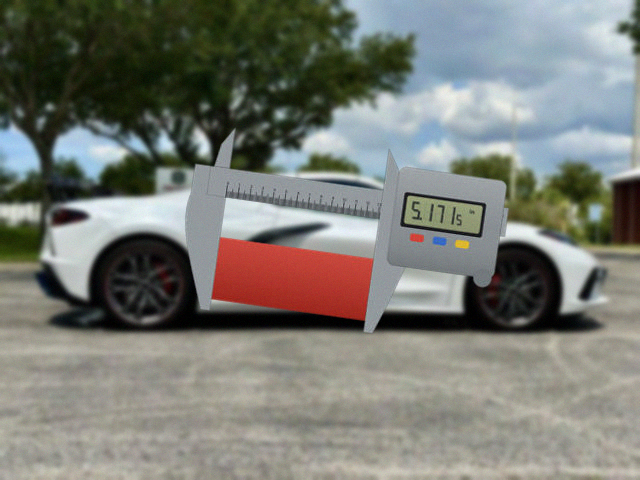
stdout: 5.1715 in
